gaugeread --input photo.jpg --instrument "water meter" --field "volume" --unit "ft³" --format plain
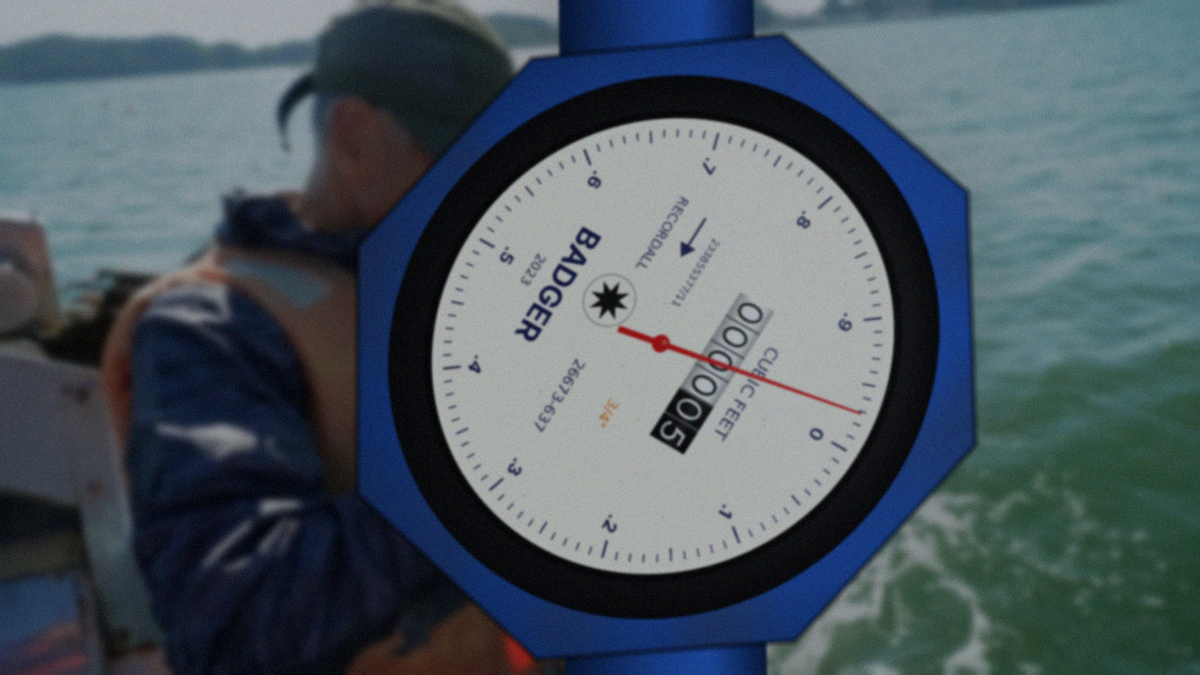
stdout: 4.97 ft³
